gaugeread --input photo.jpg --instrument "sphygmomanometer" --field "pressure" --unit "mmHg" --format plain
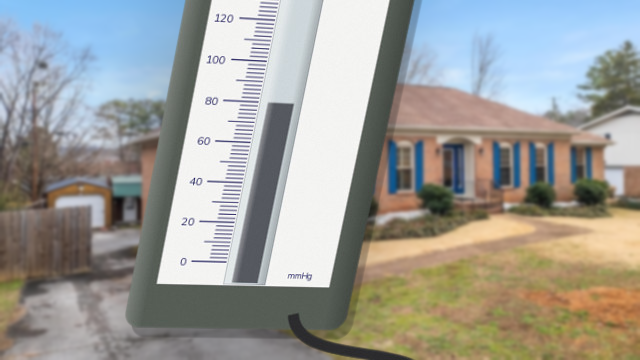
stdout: 80 mmHg
